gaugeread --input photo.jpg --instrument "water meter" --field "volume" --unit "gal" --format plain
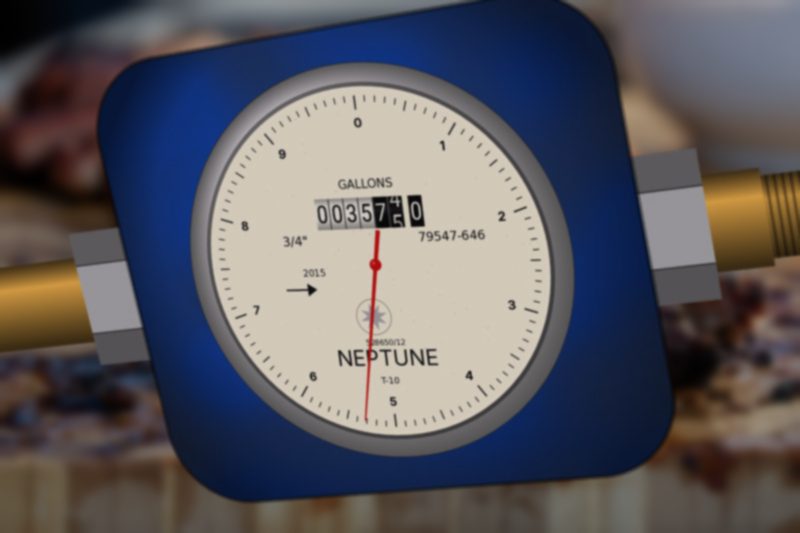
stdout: 35745.3 gal
